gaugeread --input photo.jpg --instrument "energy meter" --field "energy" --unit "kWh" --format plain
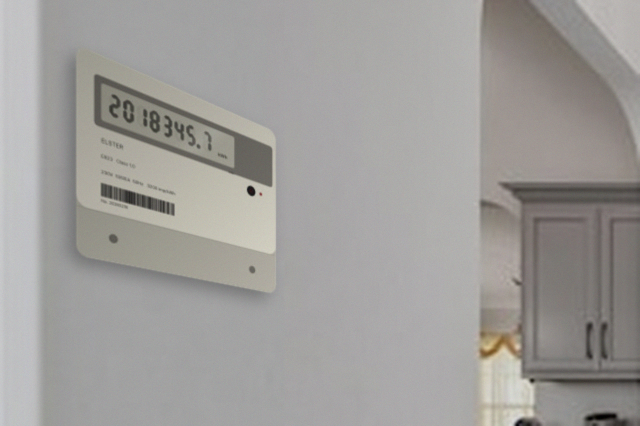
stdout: 2018345.7 kWh
